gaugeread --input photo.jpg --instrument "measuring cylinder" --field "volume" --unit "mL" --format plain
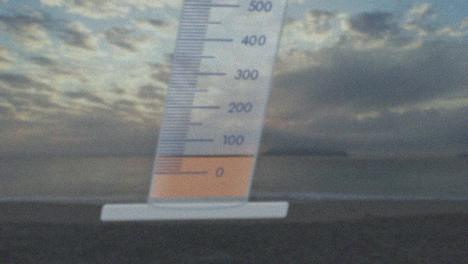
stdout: 50 mL
